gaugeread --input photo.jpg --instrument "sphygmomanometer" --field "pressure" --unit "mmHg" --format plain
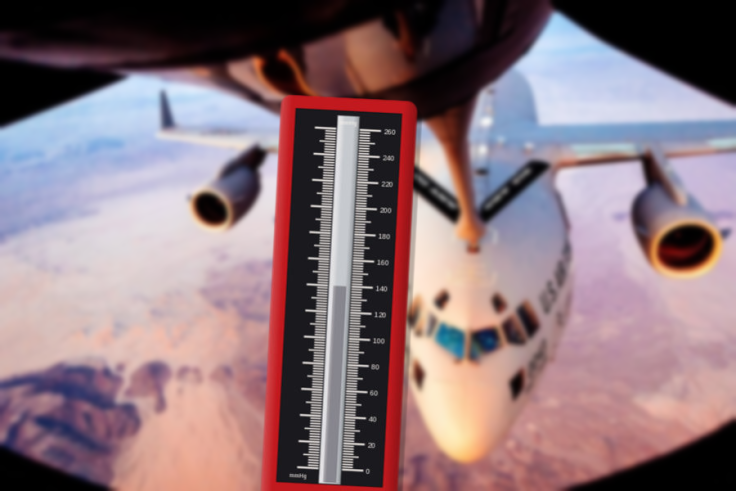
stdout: 140 mmHg
